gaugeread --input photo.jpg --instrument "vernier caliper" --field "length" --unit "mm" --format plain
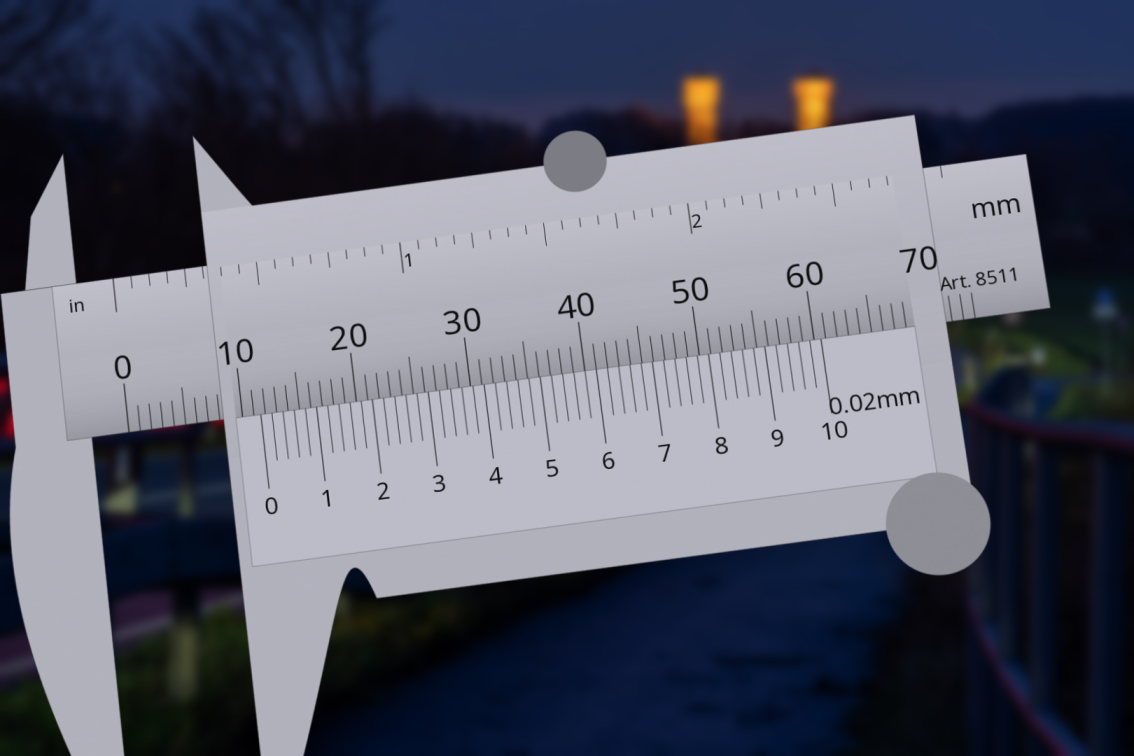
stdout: 11.6 mm
